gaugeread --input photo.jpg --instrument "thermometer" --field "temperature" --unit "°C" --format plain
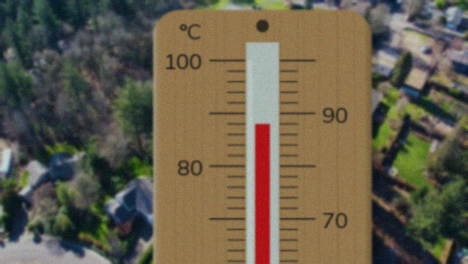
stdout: 88 °C
